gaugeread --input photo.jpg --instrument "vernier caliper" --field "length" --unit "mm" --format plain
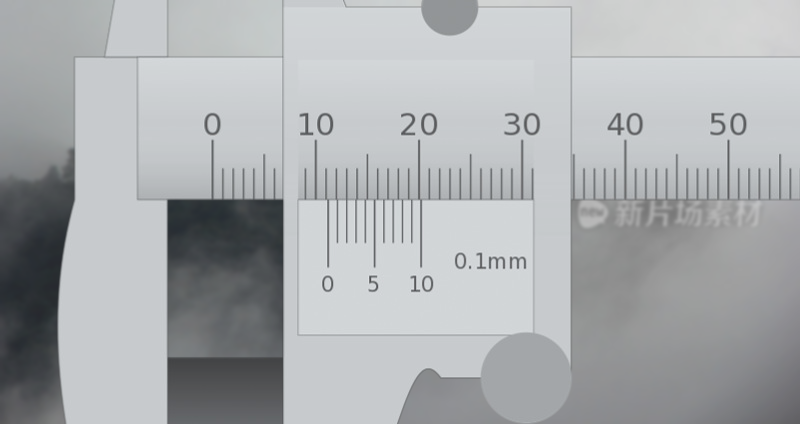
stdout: 11.2 mm
